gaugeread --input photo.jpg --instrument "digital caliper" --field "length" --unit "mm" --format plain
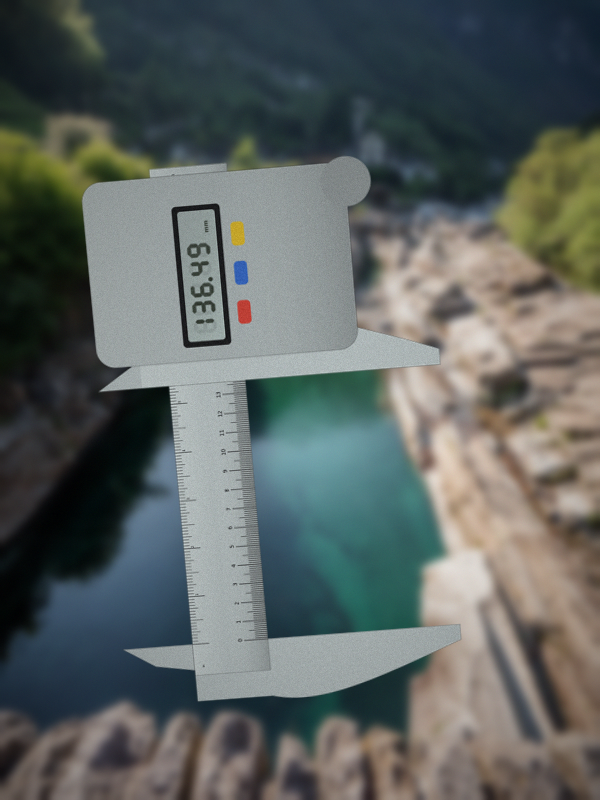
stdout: 136.49 mm
